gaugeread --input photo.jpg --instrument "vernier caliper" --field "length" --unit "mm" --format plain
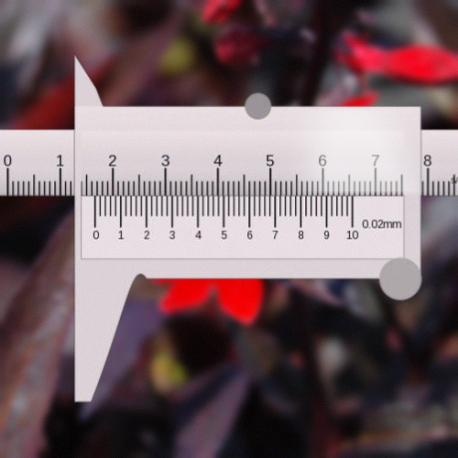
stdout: 16.6 mm
